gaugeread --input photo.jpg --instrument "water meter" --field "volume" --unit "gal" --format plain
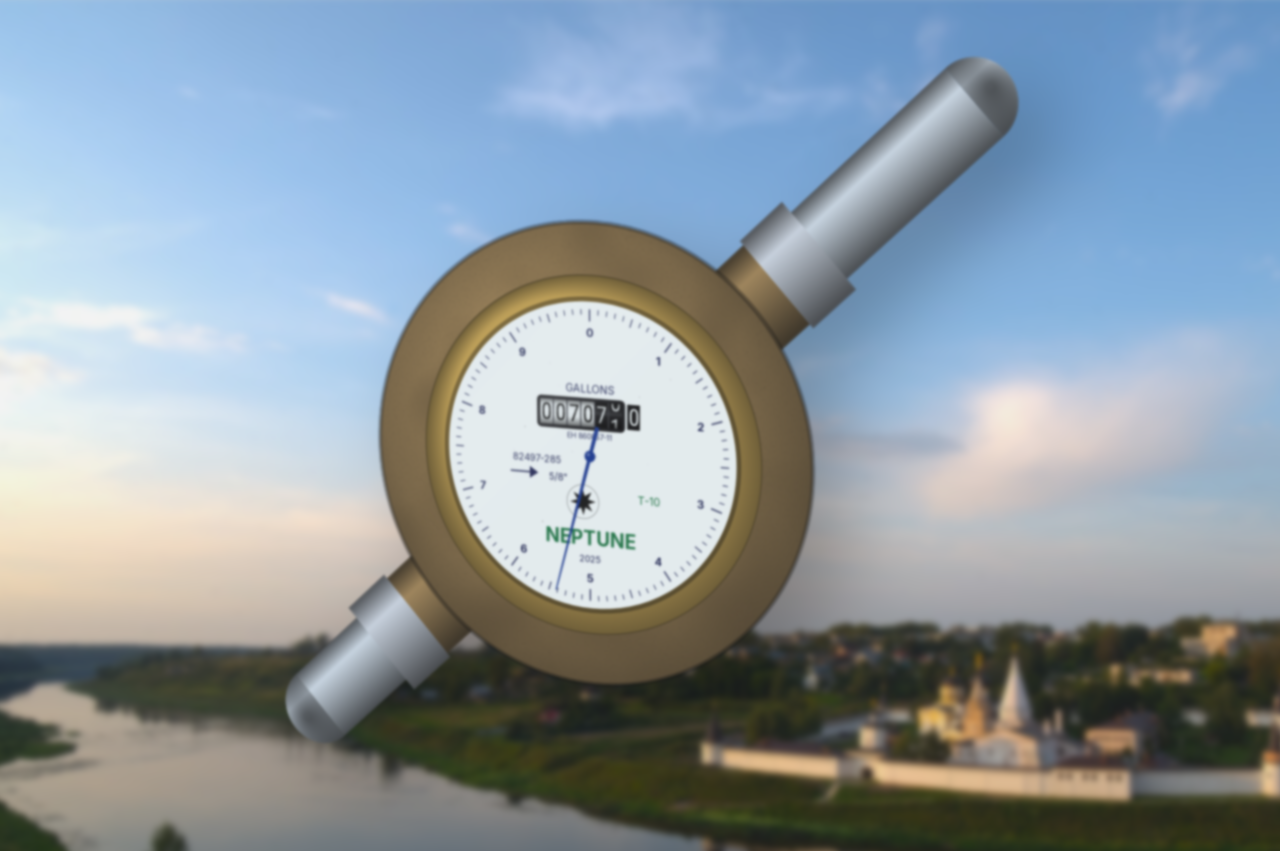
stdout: 70705.4 gal
